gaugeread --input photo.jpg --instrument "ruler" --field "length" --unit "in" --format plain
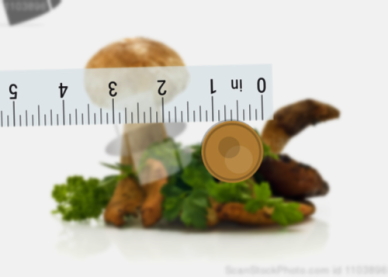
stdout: 1.25 in
